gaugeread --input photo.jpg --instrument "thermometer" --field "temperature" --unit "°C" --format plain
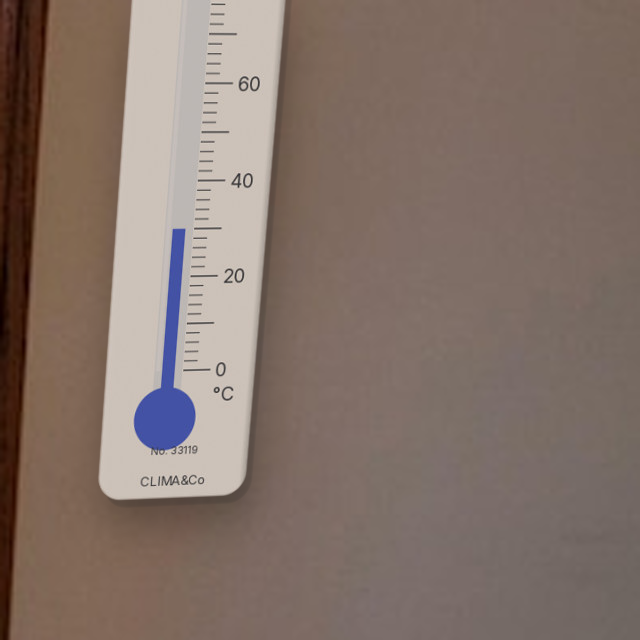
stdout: 30 °C
